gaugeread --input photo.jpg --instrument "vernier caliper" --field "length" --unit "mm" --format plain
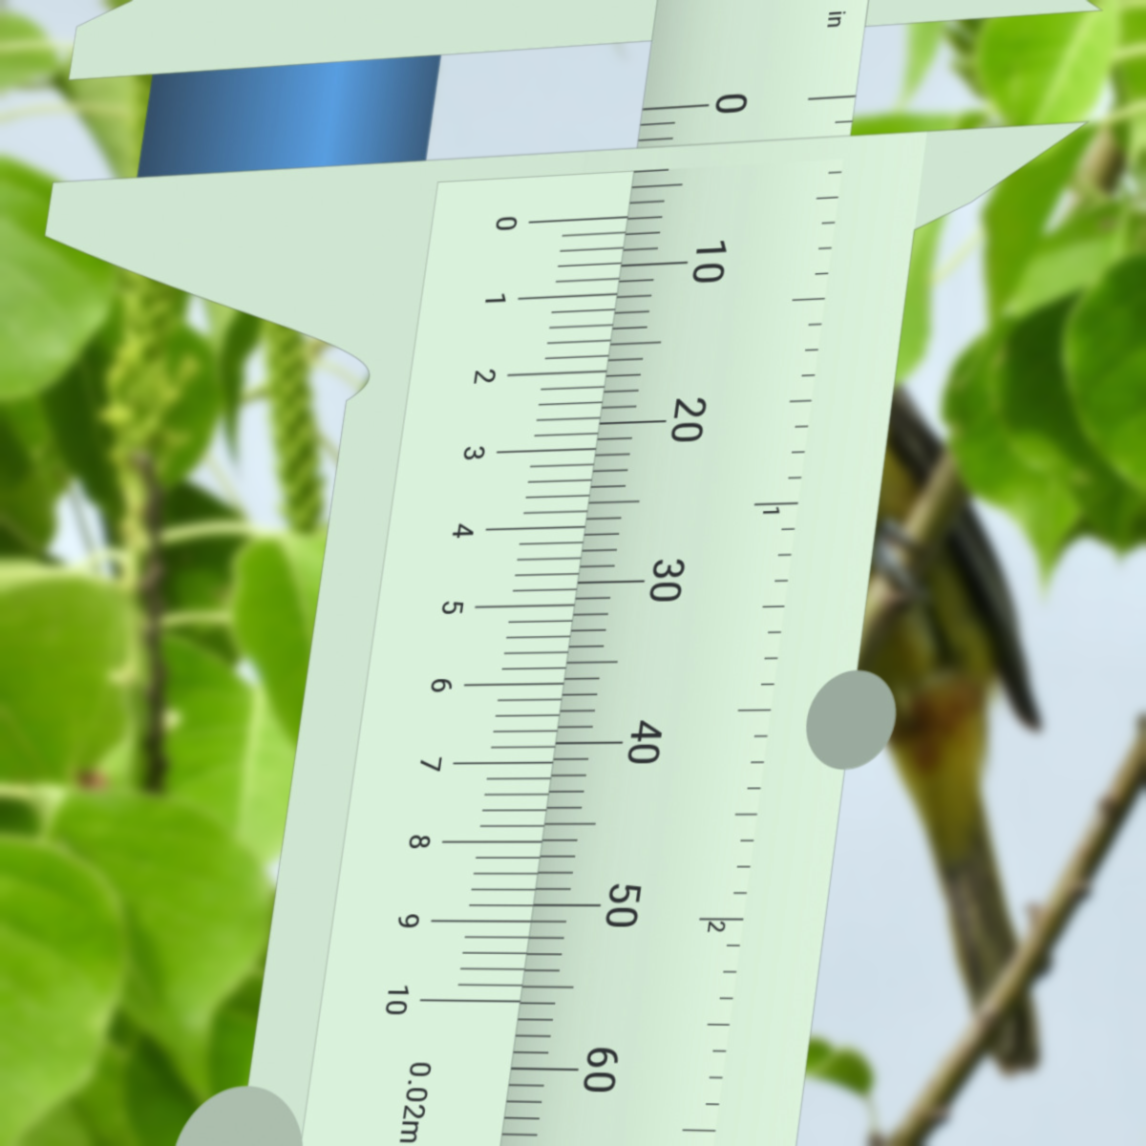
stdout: 6.9 mm
